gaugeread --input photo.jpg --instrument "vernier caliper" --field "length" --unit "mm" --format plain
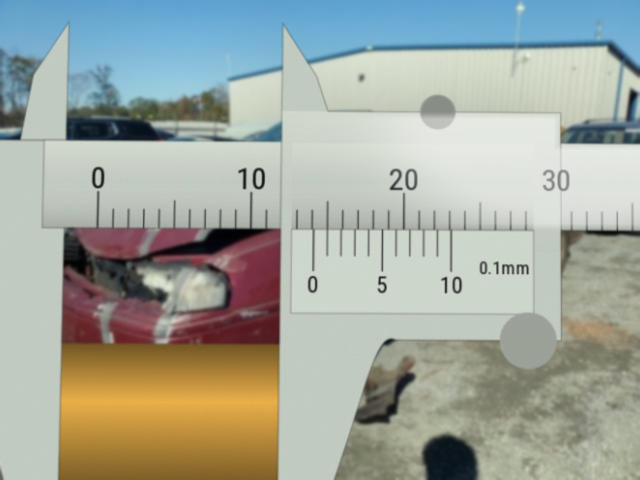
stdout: 14.1 mm
